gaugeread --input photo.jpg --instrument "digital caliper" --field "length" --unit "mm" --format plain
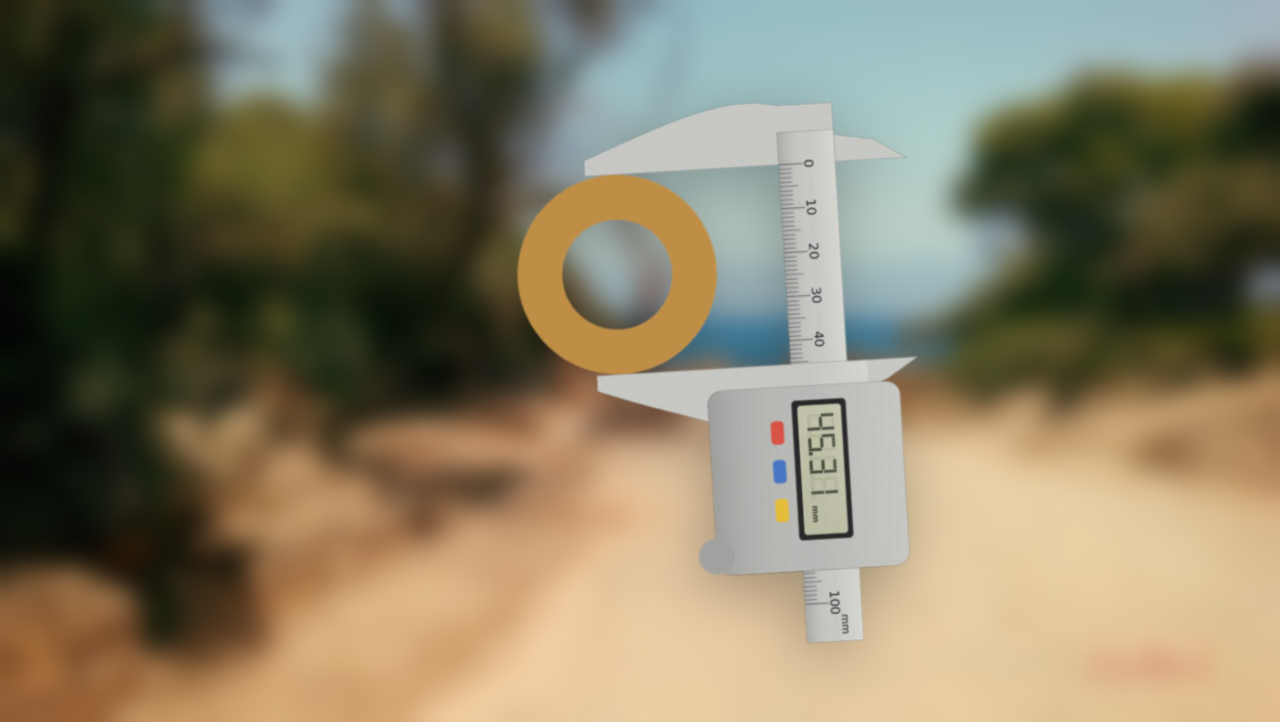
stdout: 45.31 mm
